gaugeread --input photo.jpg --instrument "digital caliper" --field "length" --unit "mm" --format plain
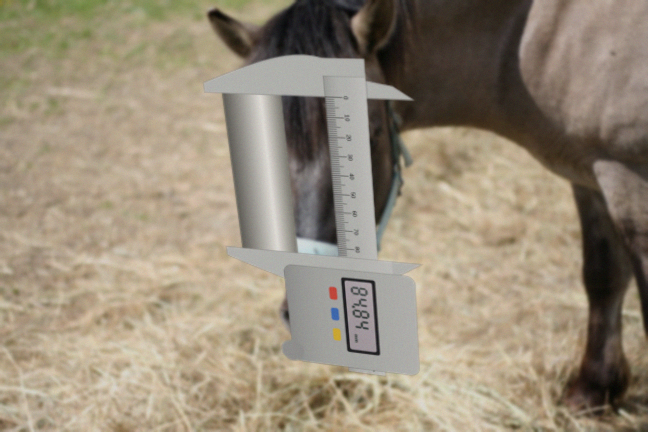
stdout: 84.84 mm
